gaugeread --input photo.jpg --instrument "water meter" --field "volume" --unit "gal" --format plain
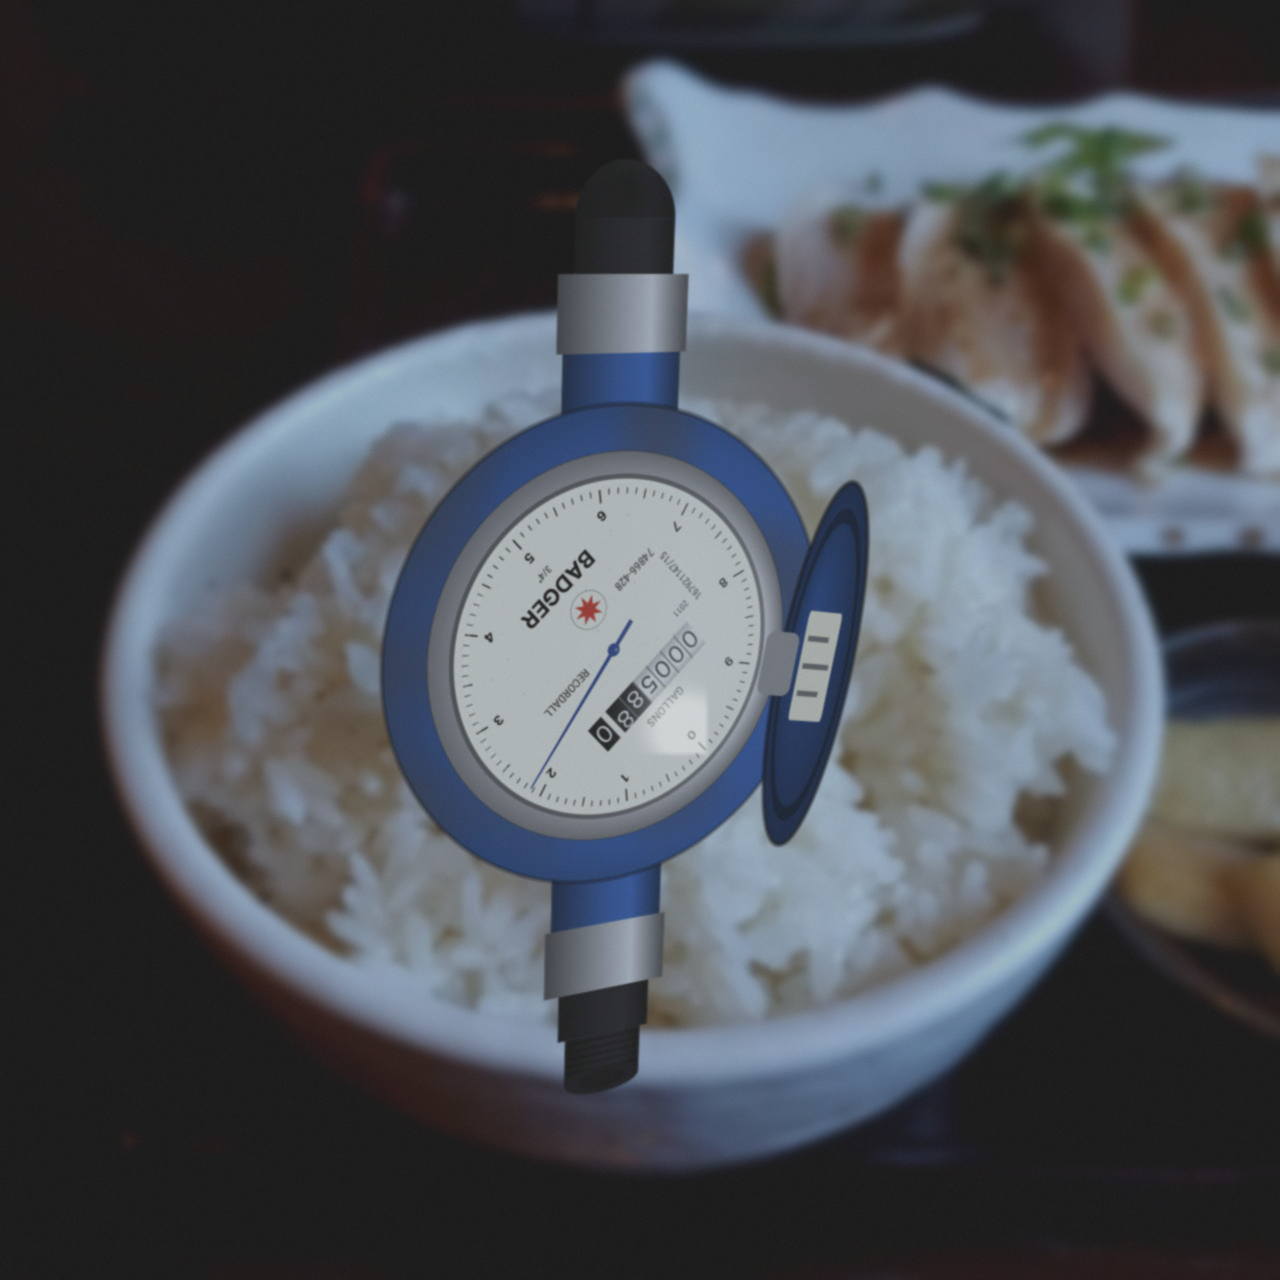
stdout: 5882.1 gal
